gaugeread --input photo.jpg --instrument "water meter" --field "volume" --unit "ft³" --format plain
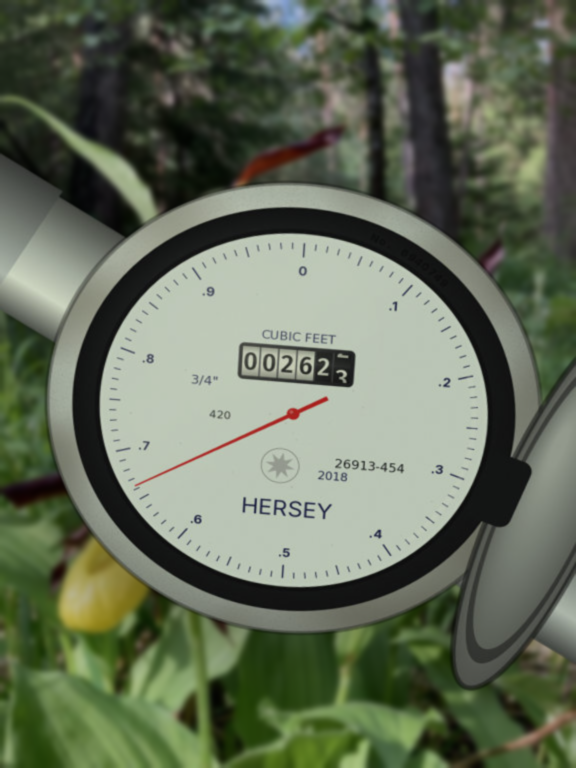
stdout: 2622.66 ft³
